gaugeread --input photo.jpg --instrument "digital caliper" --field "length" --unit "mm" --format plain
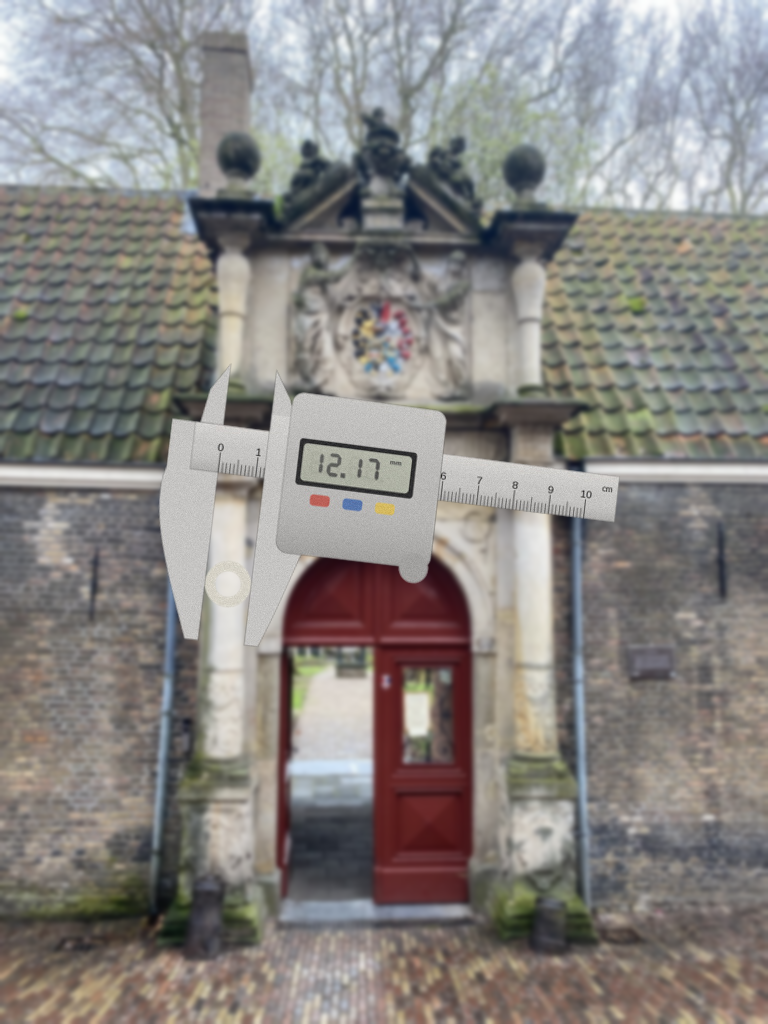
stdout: 12.17 mm
